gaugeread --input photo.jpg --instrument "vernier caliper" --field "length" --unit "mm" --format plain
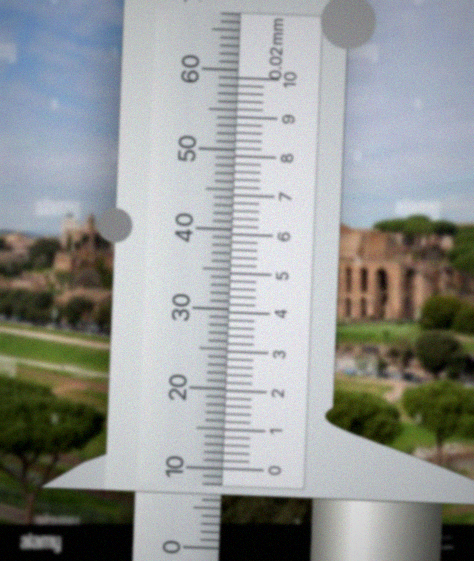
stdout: 10.0 mm
